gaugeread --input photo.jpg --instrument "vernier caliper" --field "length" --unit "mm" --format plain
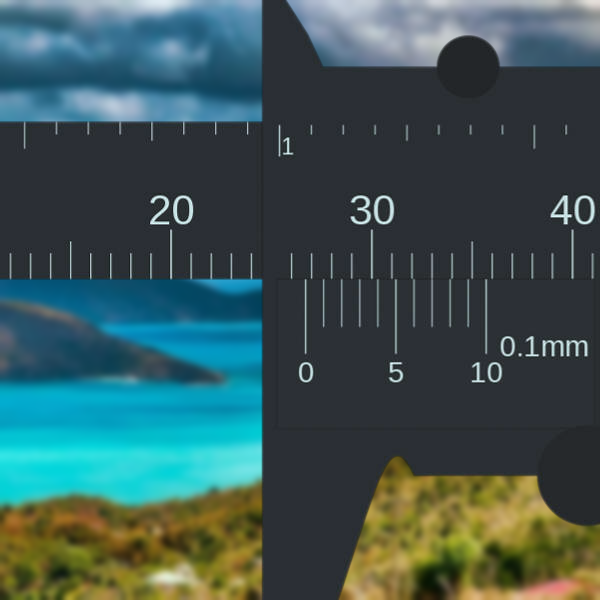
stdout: 26.7 mm
